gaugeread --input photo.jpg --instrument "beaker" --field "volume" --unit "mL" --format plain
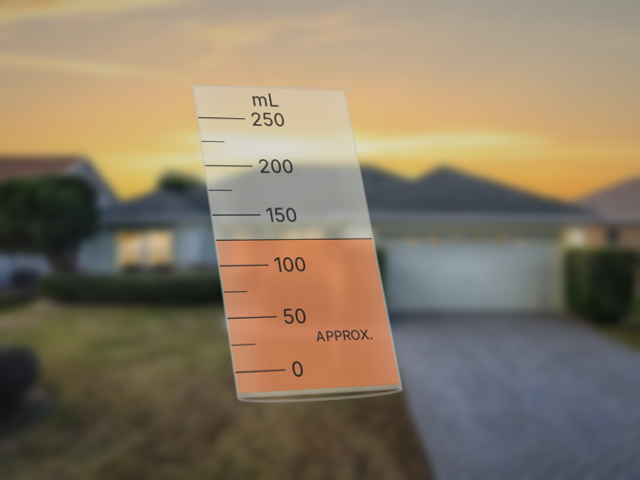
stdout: 125 mL
